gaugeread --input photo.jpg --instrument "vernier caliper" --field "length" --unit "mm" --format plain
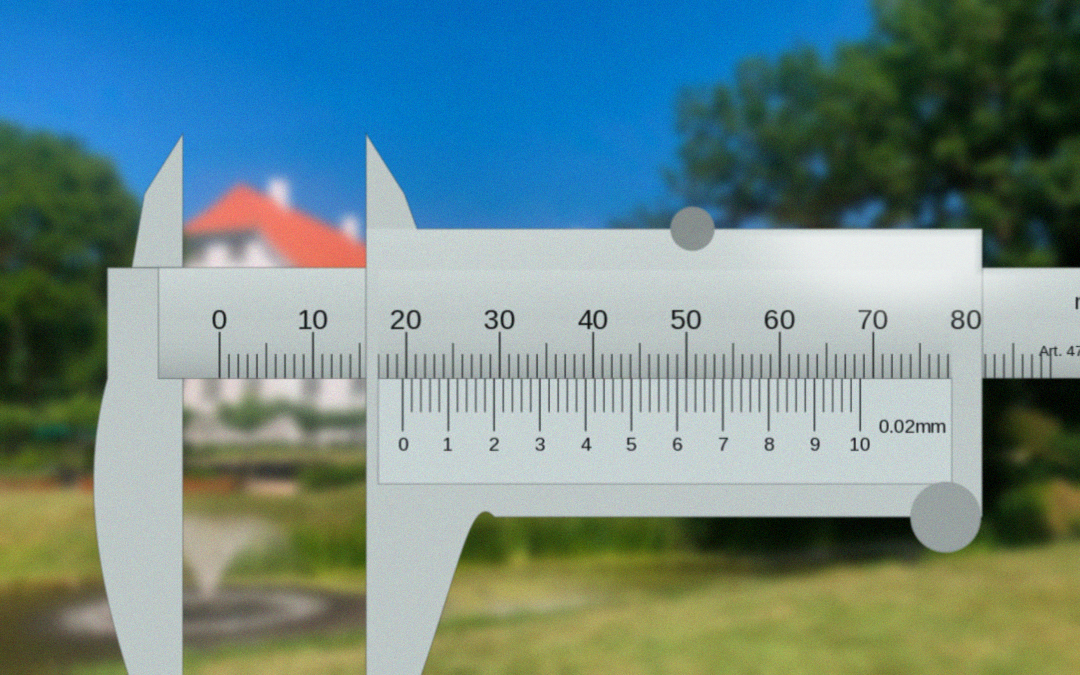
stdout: 19.6 mm
